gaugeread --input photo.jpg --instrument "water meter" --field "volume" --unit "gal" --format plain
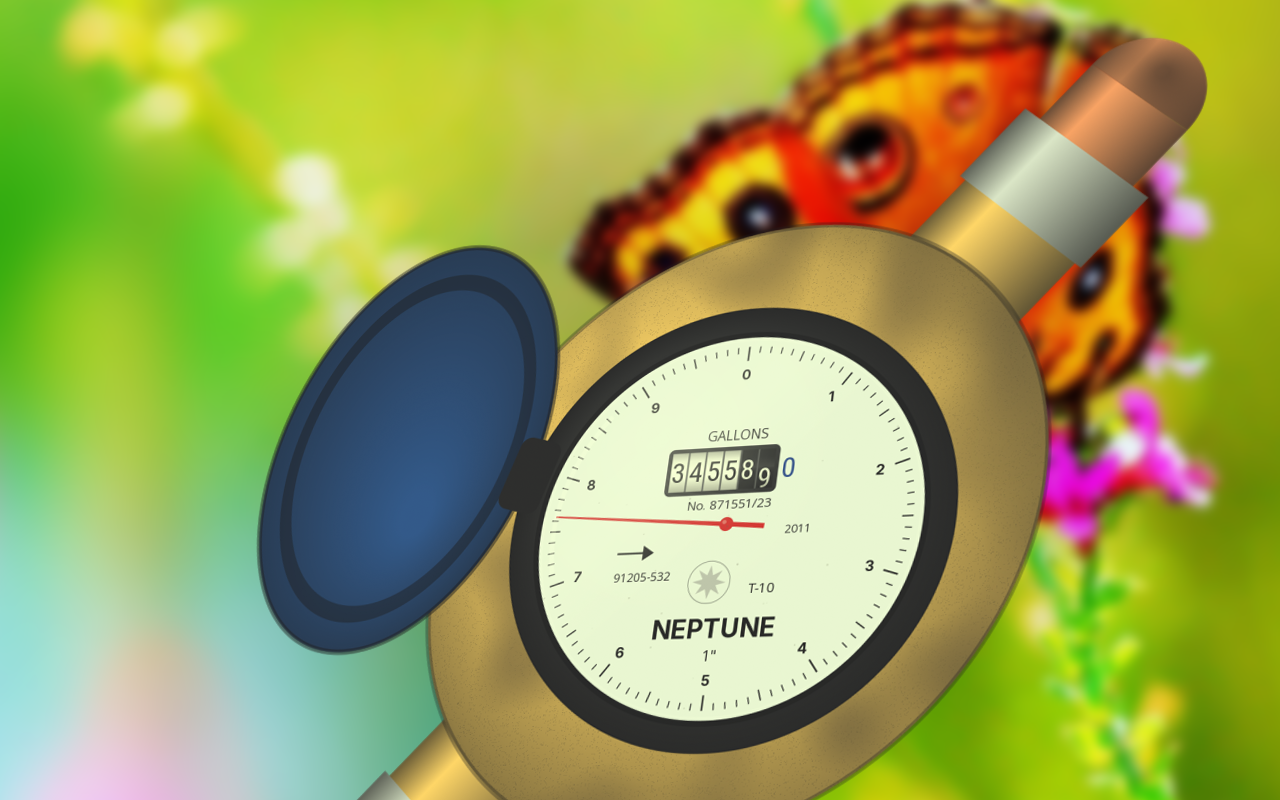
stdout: 3455887.6 gal
